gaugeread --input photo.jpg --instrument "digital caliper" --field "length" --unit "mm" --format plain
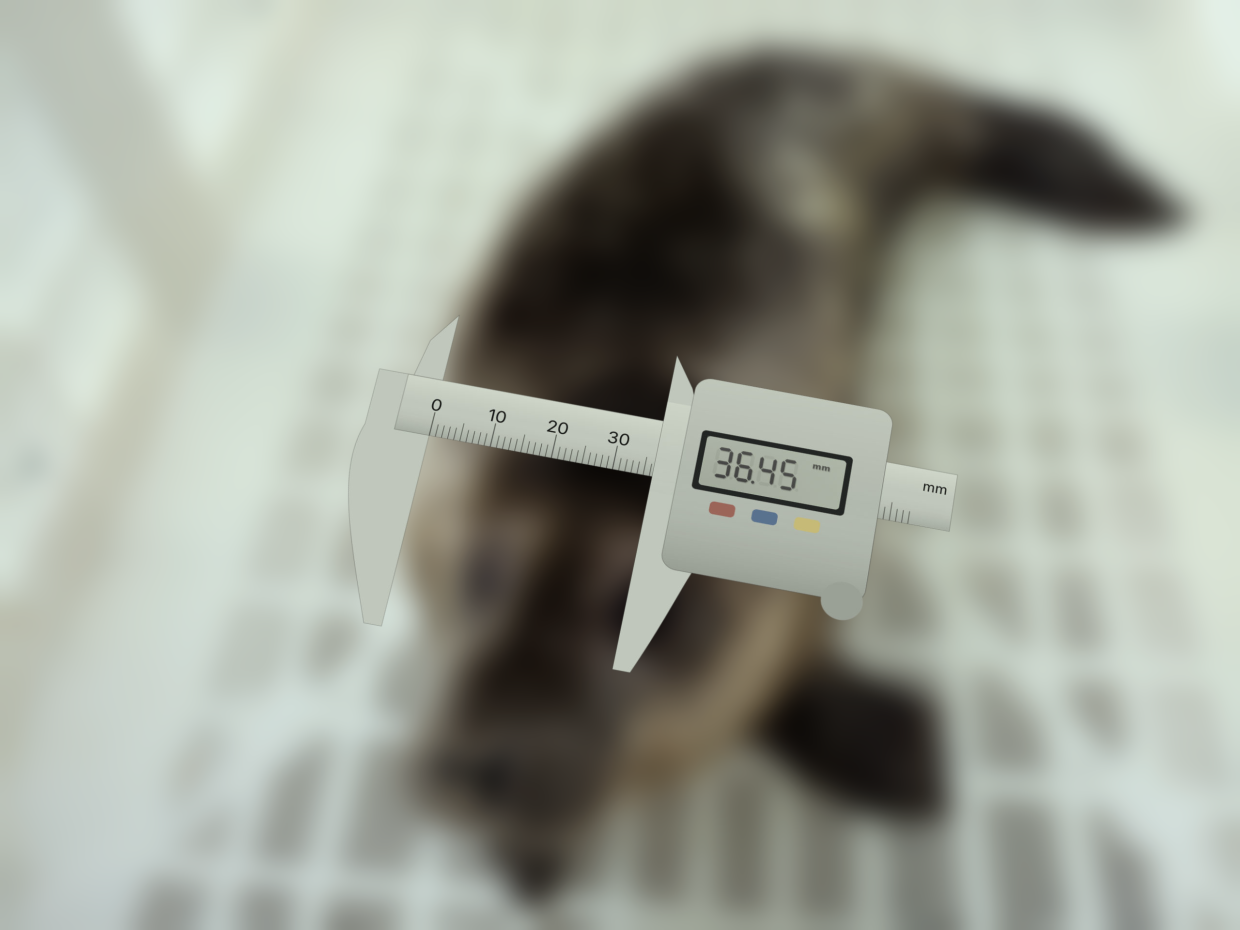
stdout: 36.45 mm
